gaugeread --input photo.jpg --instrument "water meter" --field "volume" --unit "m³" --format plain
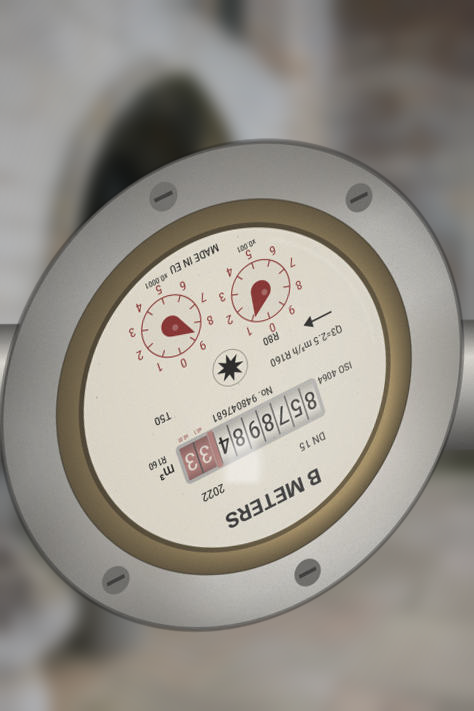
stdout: 8578984.3308 m³
